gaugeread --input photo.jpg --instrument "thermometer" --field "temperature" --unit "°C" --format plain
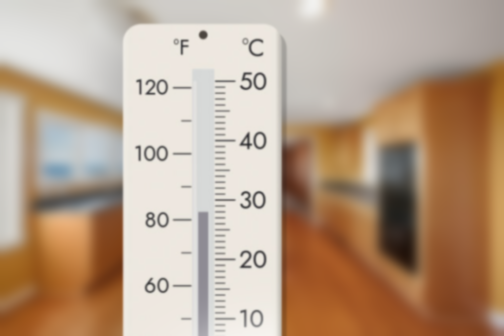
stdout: 28 °C
